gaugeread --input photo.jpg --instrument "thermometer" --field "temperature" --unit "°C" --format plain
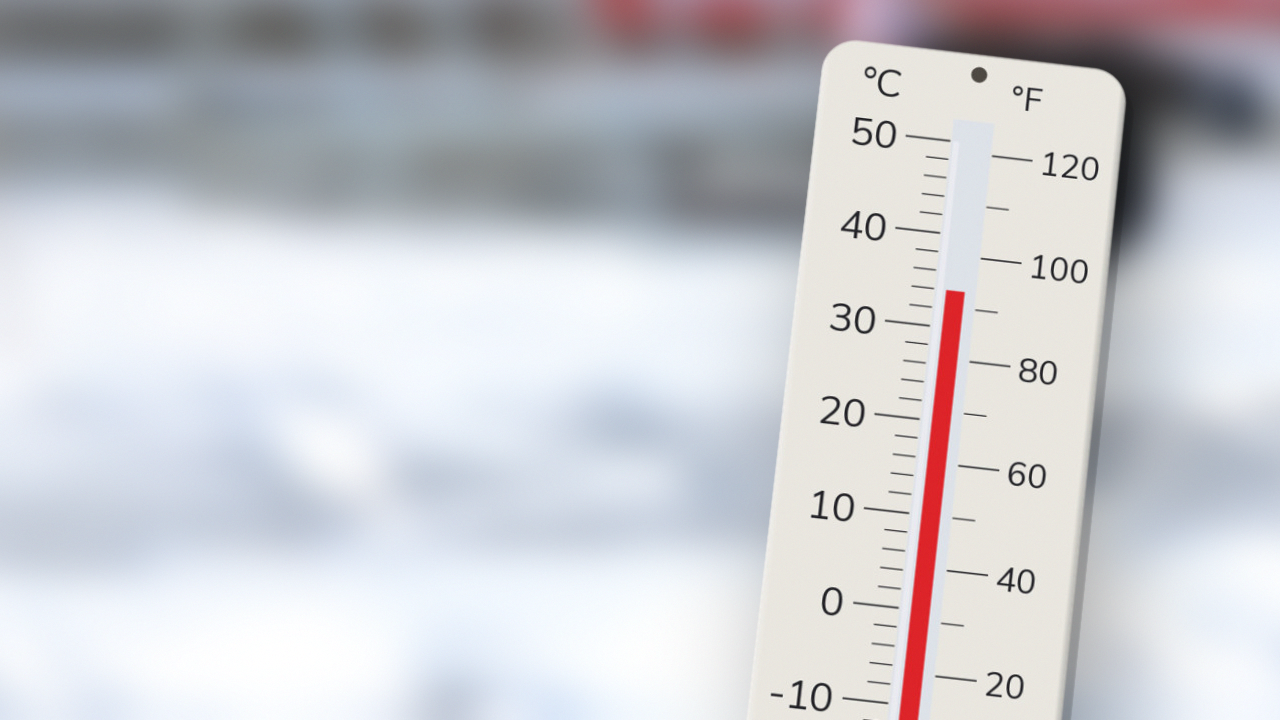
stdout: 34 °C
